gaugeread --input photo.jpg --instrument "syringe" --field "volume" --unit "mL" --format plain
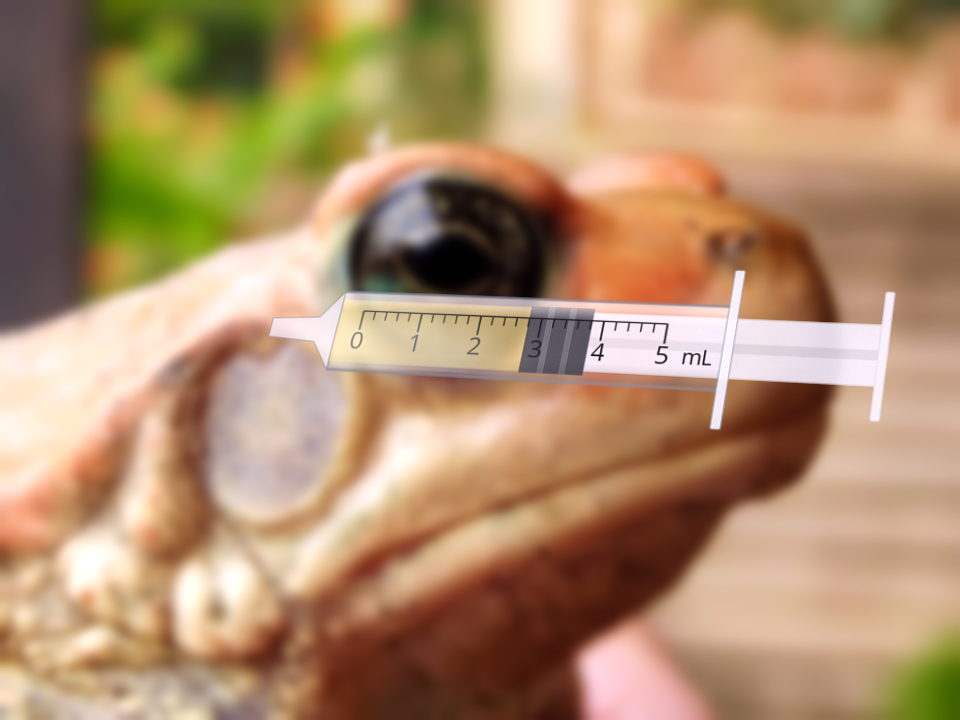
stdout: 2.8 mL
